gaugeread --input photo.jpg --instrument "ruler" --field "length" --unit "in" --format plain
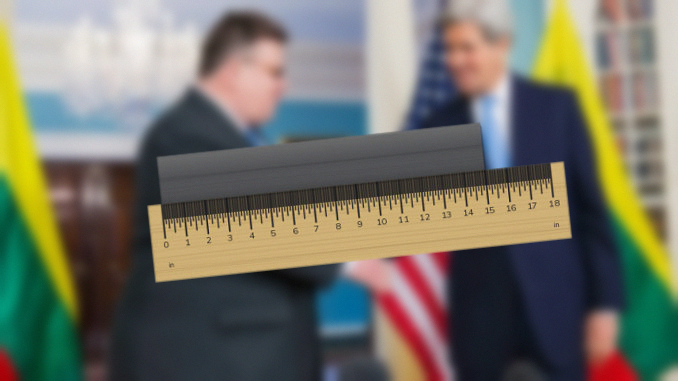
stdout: 15 in
